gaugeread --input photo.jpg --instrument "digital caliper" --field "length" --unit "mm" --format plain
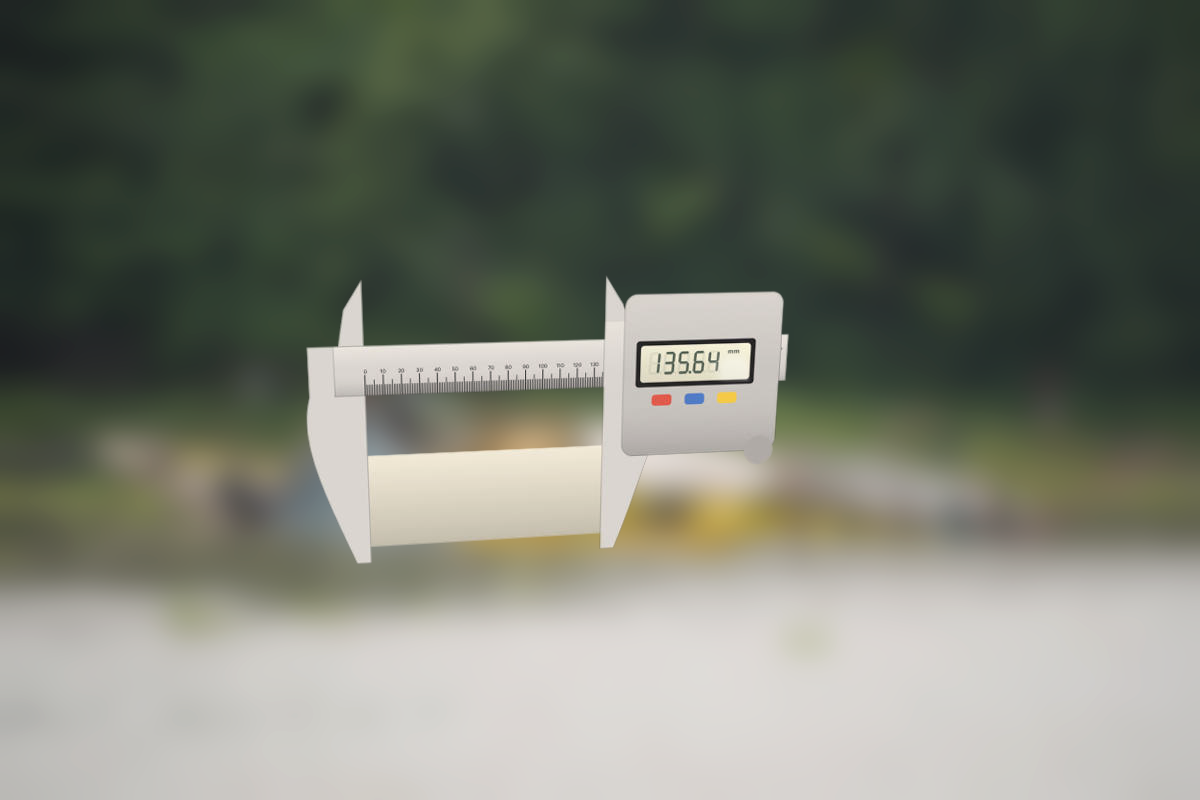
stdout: 135.64 mm
